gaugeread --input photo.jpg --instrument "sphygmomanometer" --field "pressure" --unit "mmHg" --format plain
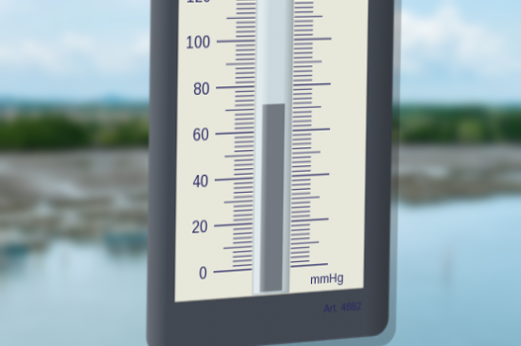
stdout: 72 mmHg
